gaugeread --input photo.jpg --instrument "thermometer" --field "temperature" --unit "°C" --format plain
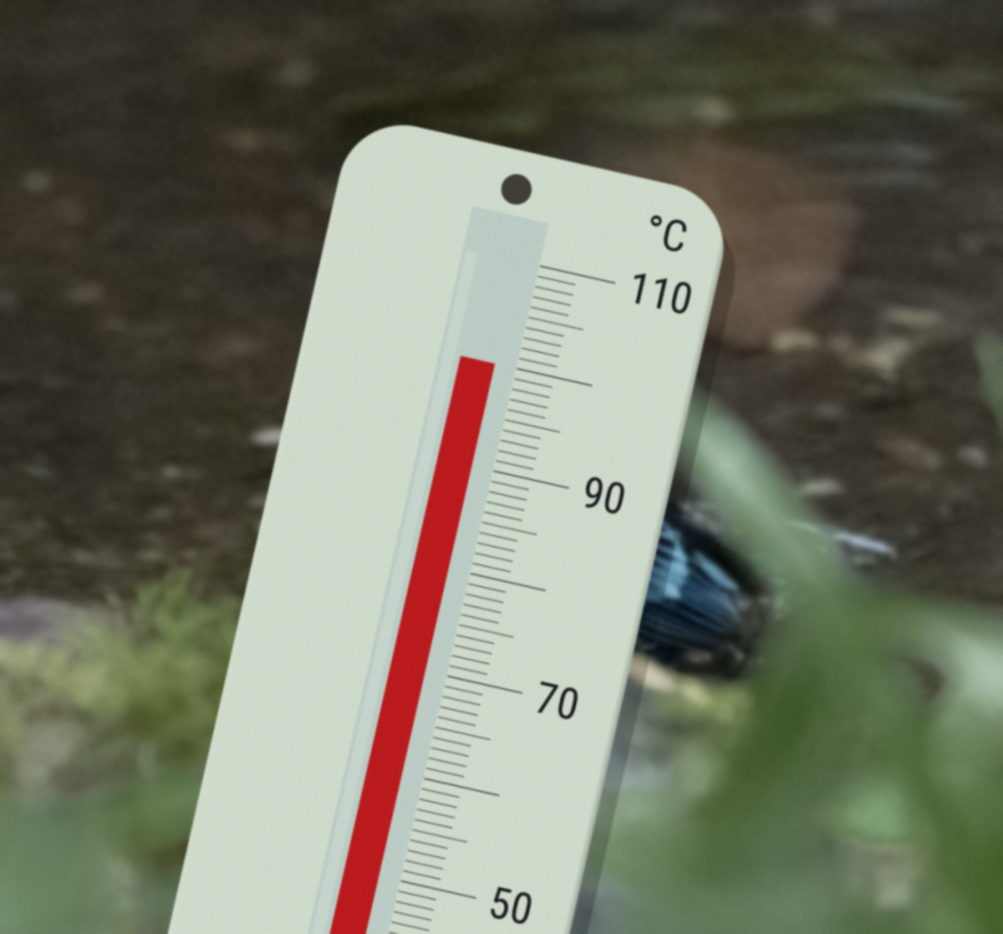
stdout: 100 °C
